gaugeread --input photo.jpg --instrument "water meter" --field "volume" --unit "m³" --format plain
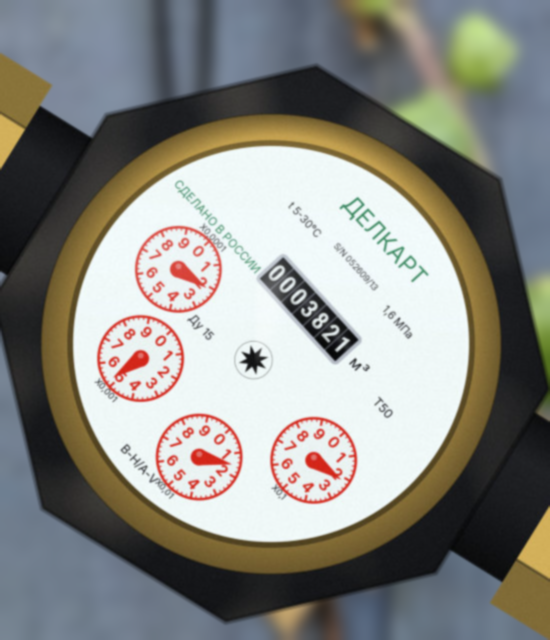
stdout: 3821.2152 m³
